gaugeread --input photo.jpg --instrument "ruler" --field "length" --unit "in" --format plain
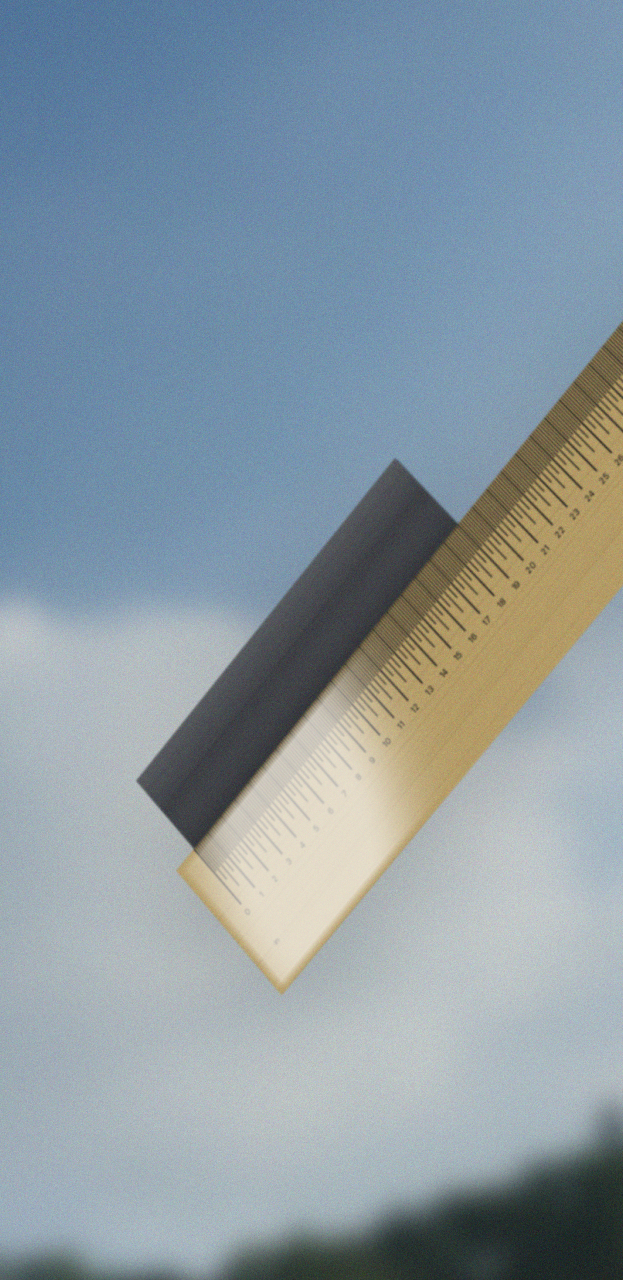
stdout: 19 in
